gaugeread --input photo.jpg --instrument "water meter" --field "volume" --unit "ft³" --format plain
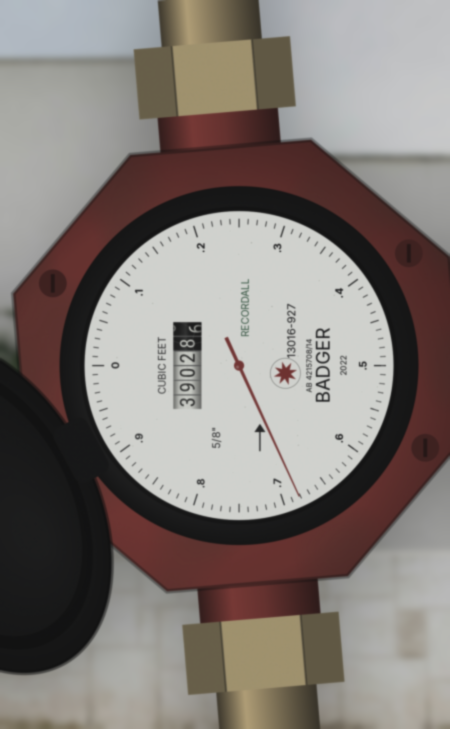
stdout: 390285.68 ft³
